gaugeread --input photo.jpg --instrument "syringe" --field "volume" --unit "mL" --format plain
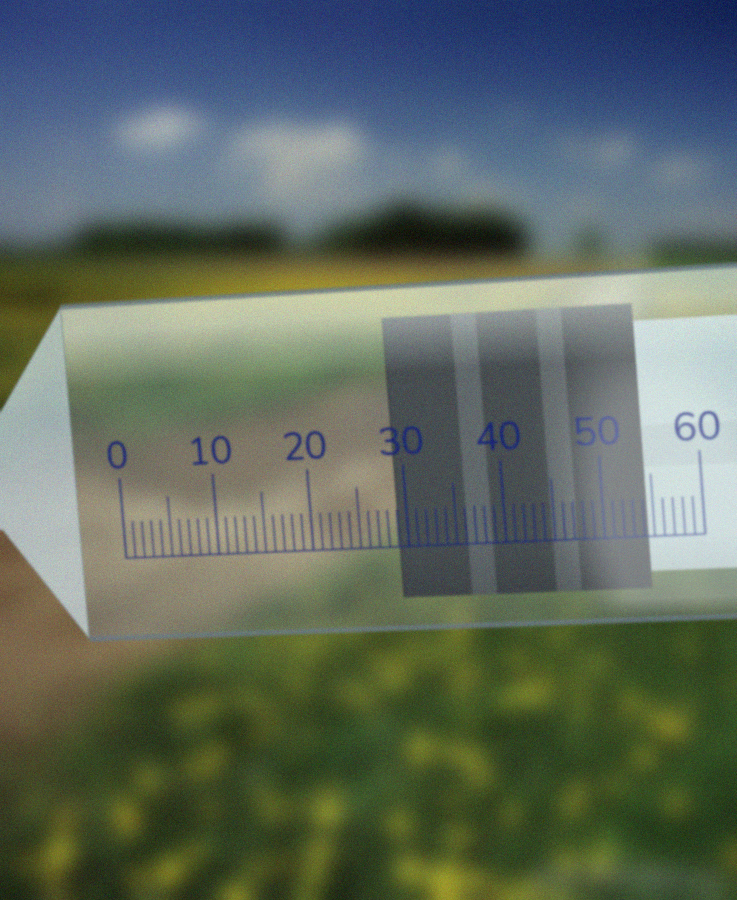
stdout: 29 mL
